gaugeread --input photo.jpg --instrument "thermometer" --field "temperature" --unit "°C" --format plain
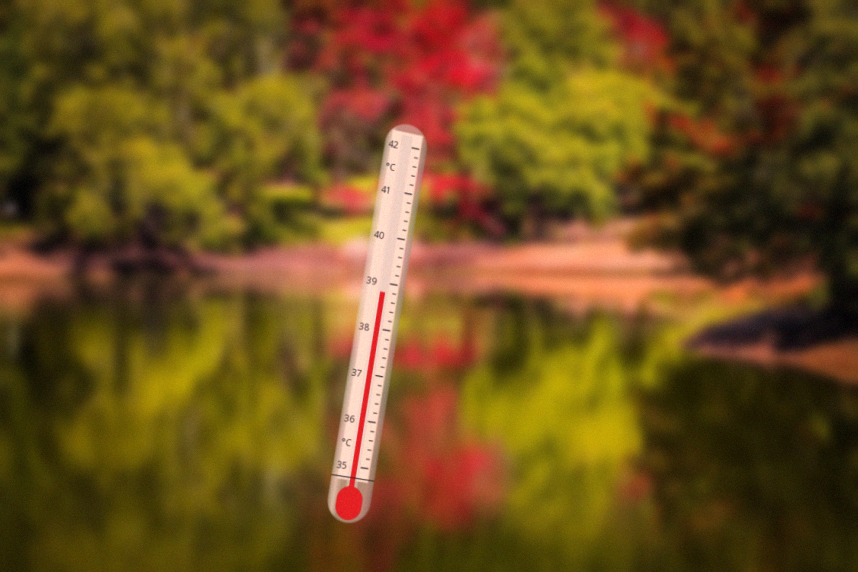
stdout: 38.8 °C
